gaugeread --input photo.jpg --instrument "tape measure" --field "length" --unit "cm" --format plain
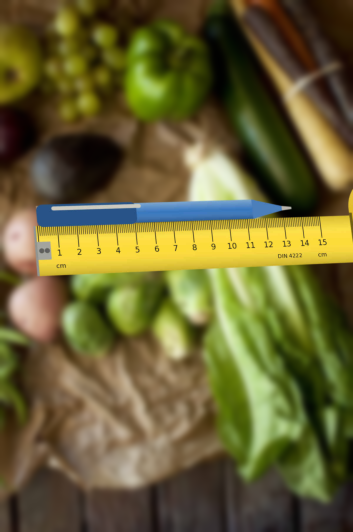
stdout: 13.5 cm
